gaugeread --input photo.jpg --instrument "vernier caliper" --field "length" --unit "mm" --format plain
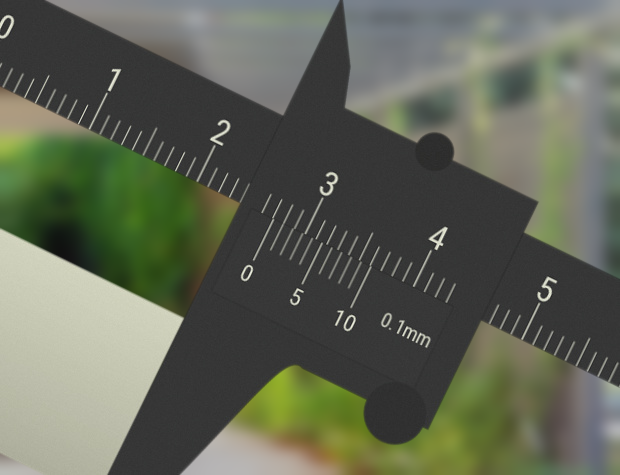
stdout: 27.1 mm
